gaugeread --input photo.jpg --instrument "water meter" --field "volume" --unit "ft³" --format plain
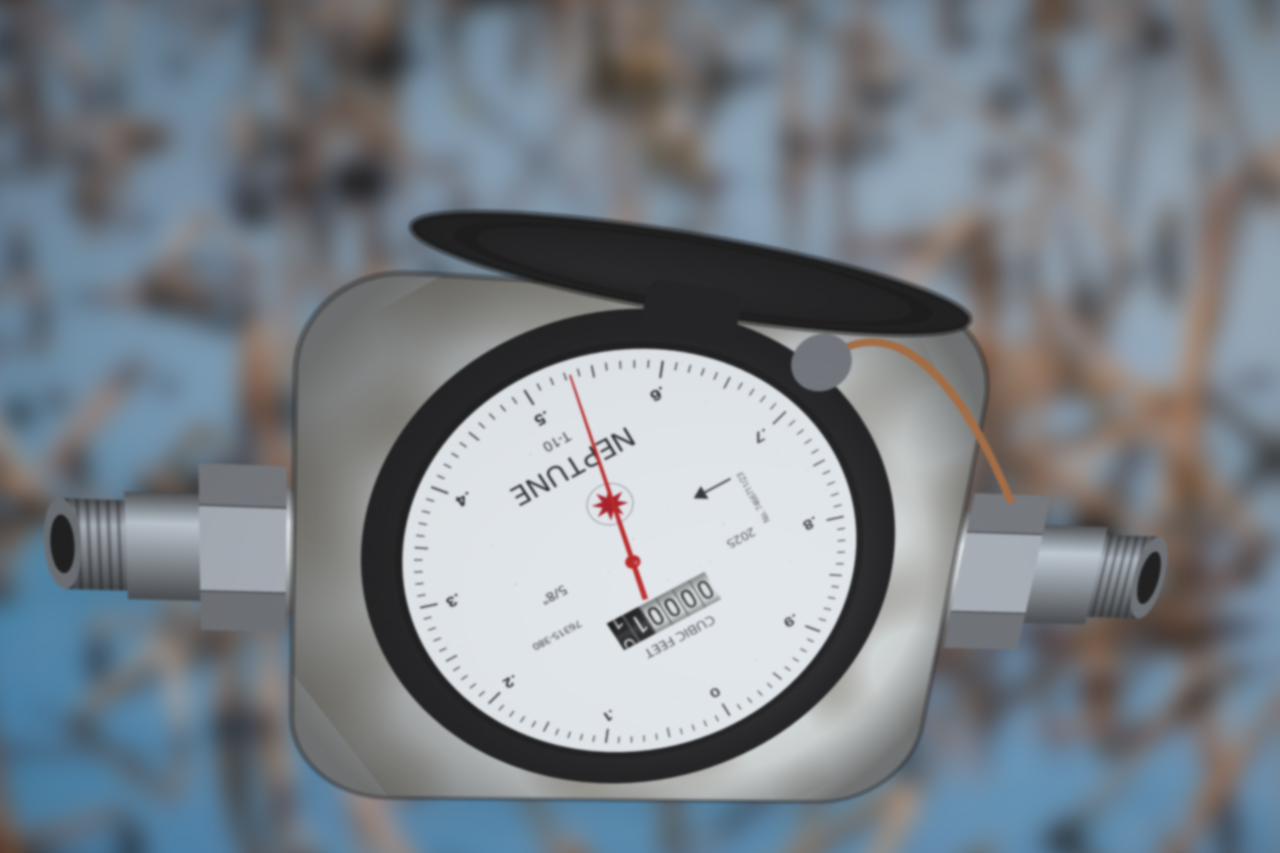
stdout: 10.53 ft³
